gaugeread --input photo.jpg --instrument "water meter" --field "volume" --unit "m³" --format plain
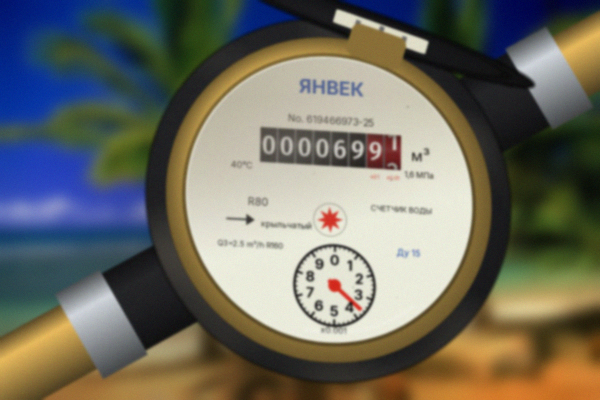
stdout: 69.913 m³
